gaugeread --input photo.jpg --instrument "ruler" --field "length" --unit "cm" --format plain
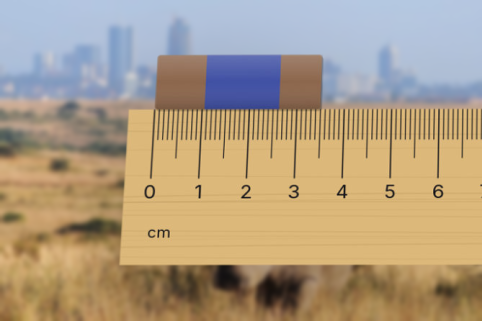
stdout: 3.5 cm
